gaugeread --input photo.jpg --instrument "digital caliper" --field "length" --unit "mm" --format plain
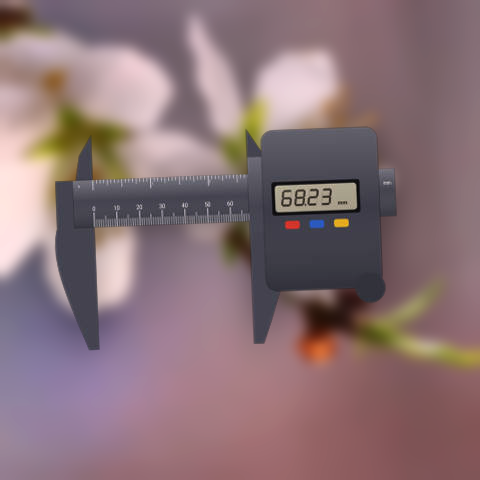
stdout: 68.23 mm
